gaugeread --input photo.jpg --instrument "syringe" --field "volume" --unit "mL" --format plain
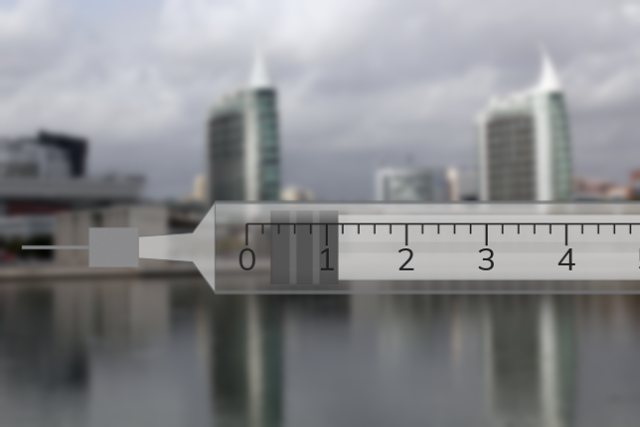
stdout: 0.3 mL
